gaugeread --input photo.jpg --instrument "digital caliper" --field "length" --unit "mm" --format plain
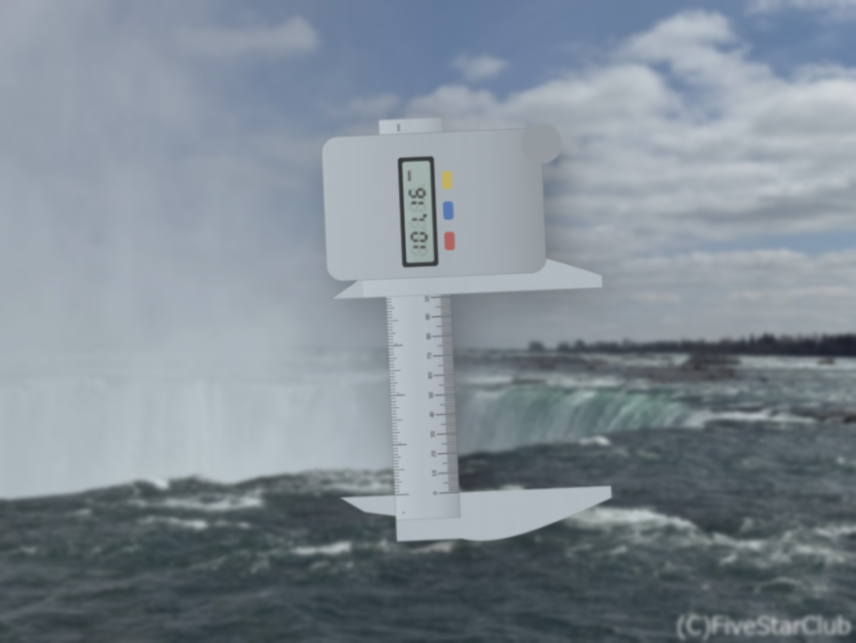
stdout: 101.16 mm
